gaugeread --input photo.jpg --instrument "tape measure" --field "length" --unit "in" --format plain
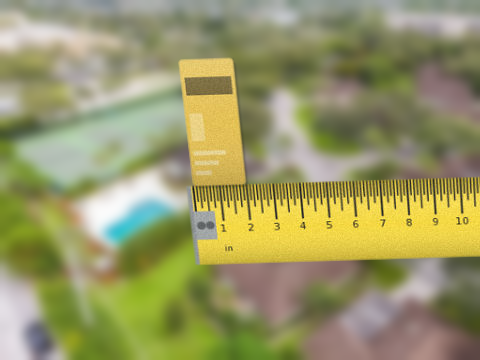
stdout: 2 in
